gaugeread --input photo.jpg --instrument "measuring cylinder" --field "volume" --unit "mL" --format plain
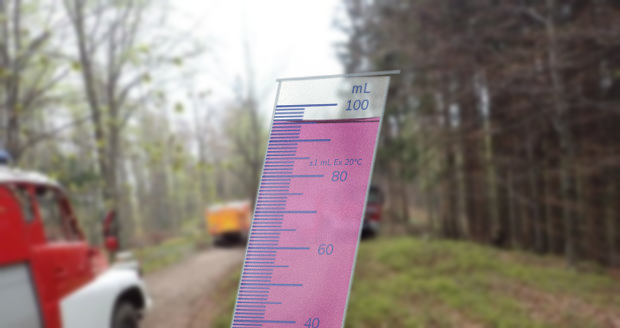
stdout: 95 mL
